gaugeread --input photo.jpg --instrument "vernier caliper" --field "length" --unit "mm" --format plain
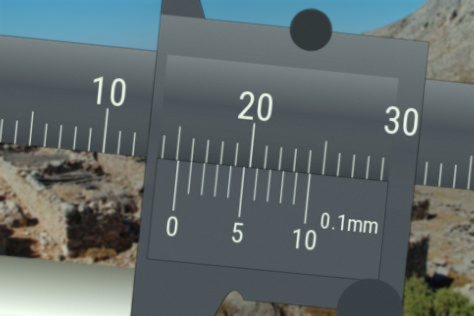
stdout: 15.1 mm
